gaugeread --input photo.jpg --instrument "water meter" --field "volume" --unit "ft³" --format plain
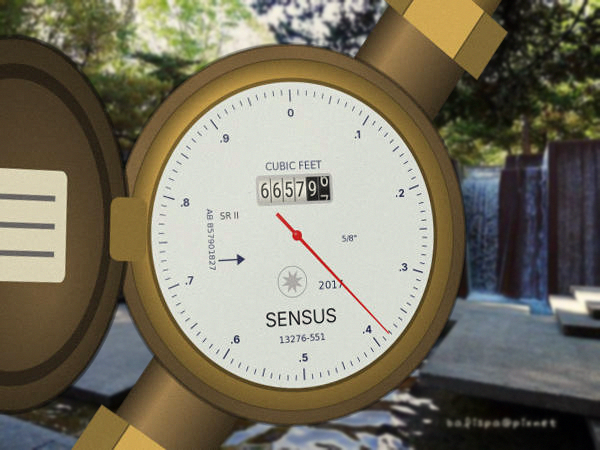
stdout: 665796.38 ft³
